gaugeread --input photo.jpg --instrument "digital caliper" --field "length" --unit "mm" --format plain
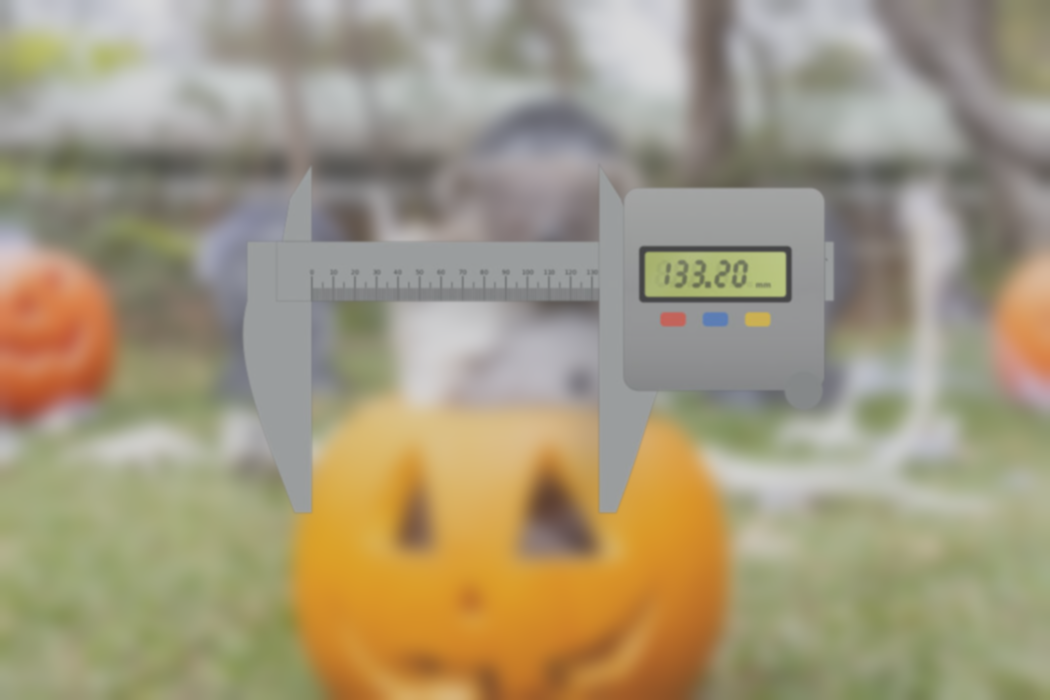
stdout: 133.20 mm
